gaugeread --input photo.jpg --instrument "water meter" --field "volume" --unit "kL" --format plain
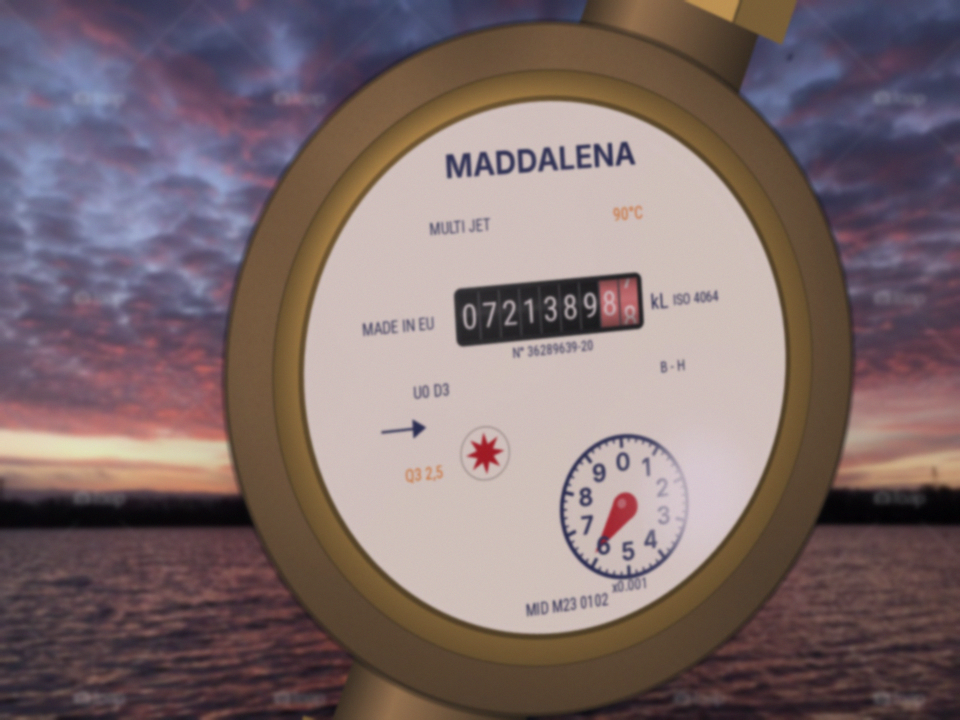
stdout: 721389.876 kL
